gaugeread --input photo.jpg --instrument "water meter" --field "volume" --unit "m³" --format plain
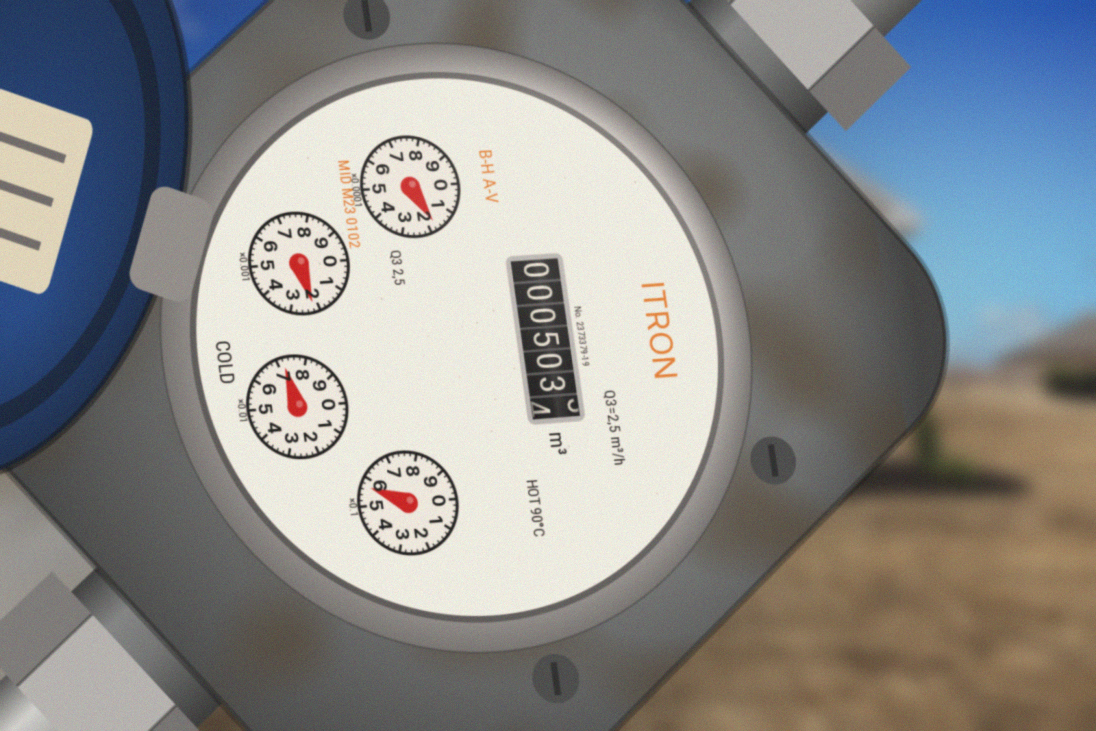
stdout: 5033.5721 m³
